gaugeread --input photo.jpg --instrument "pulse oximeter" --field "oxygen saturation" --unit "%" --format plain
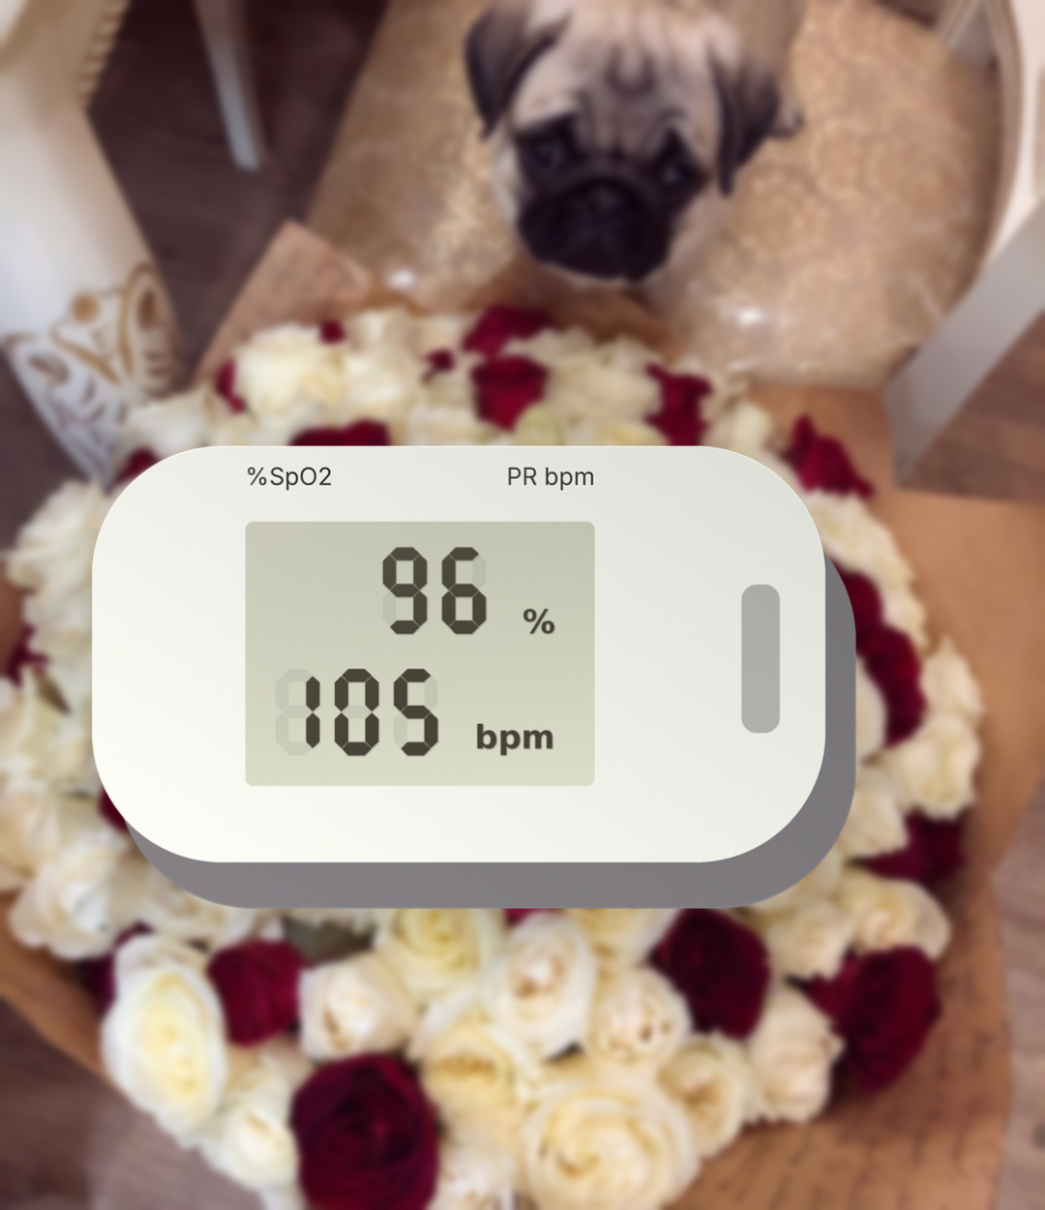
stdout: 96 %
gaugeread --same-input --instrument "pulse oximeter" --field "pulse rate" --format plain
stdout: 105 bpm
